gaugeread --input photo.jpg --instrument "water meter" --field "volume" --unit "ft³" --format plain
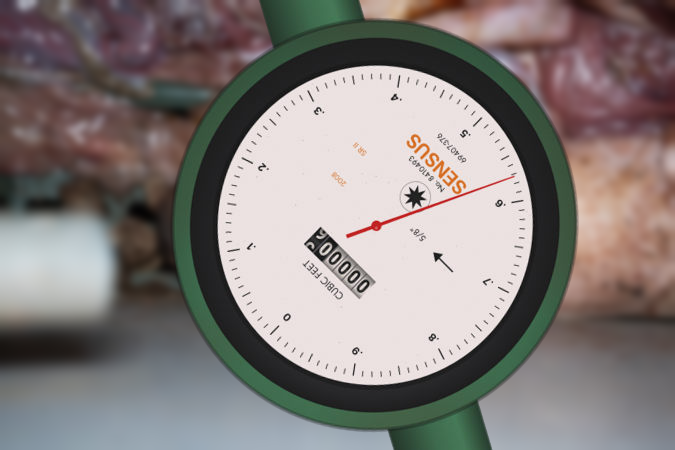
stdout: 5.57 ft³
